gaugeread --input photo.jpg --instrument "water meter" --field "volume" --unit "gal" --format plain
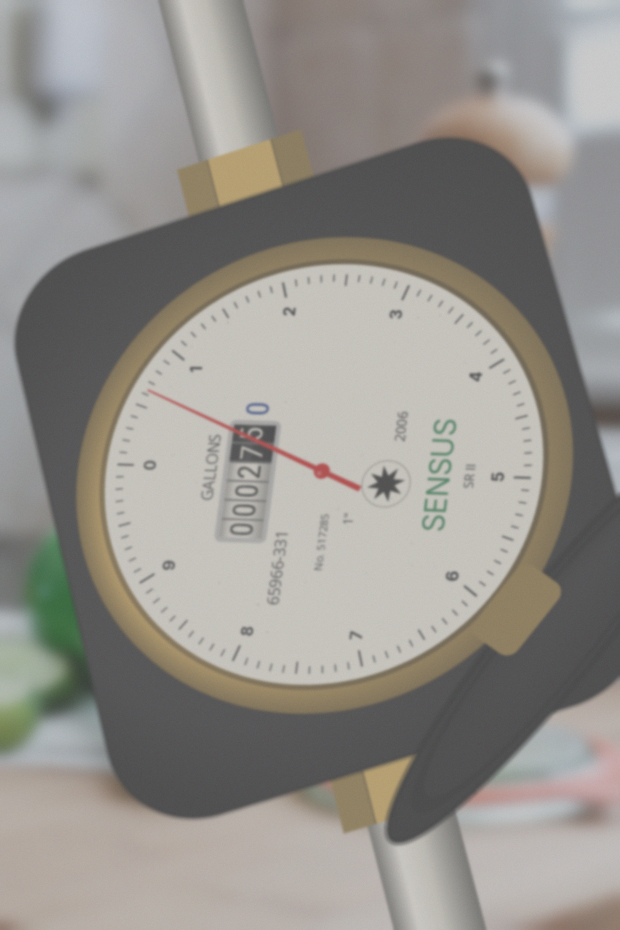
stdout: 2750.6 gal
